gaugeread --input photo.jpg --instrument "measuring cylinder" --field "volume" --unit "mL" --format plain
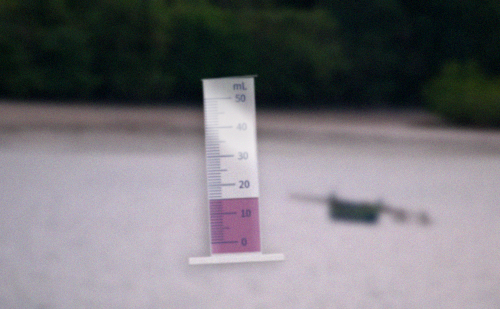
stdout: 15 mL
